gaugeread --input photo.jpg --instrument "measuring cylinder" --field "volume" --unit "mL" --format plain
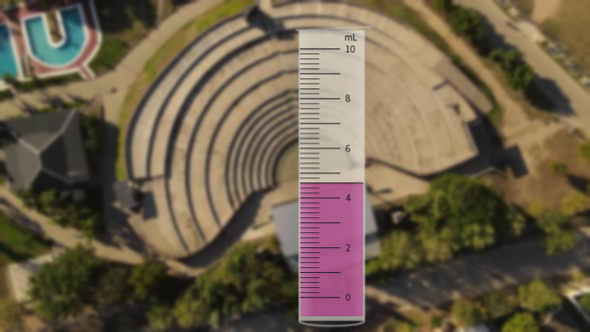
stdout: 4.6 mL
